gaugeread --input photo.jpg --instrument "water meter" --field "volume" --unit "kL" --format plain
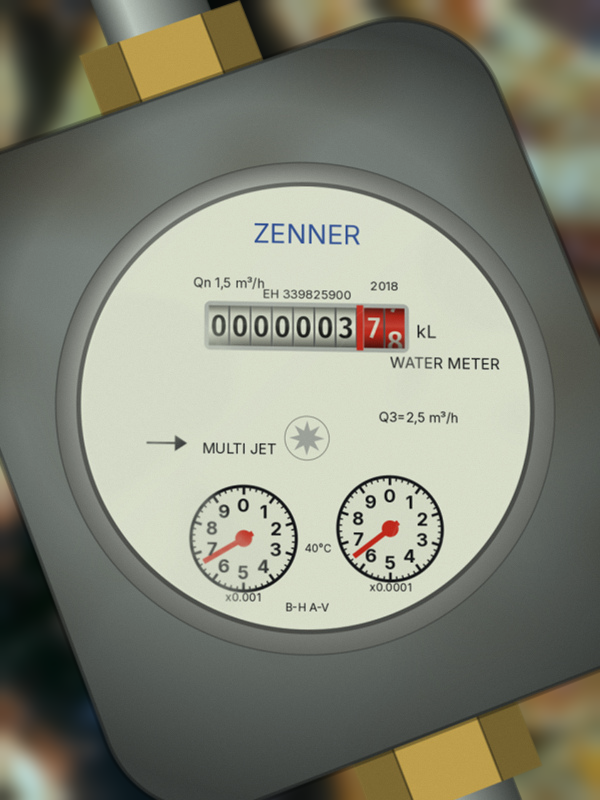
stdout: 3.7766 kL
